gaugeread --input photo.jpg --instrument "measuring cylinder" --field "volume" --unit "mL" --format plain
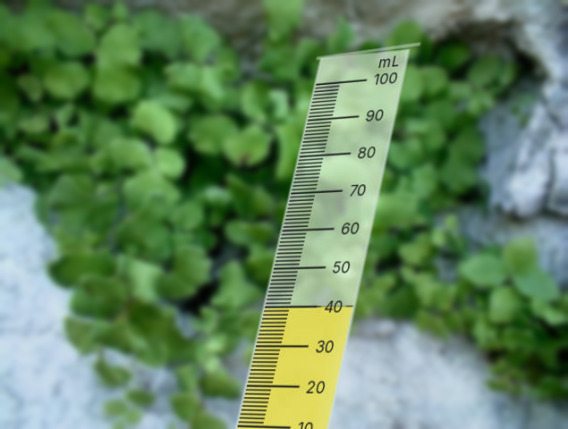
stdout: 40 mL
